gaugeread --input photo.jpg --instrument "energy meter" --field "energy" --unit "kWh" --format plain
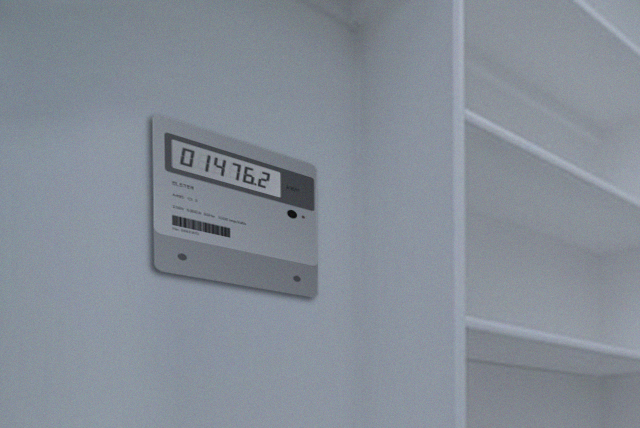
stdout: 1476.2 kWh
